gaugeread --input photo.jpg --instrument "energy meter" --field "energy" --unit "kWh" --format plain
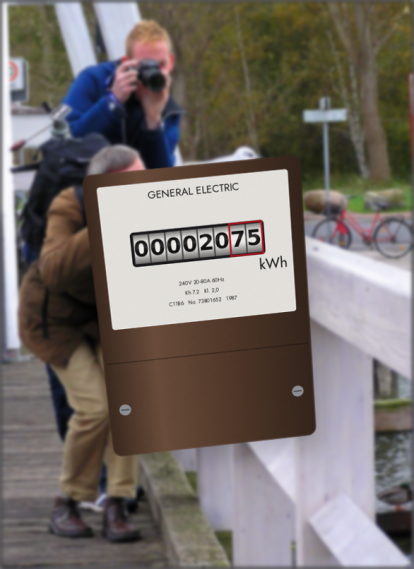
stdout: 20.75 kWh
